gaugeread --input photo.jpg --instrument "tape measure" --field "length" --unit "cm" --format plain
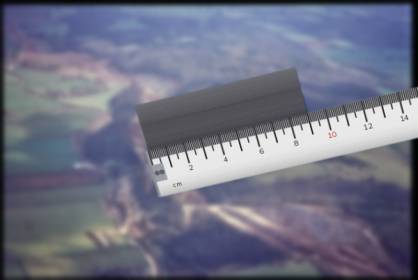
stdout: 9 cm
